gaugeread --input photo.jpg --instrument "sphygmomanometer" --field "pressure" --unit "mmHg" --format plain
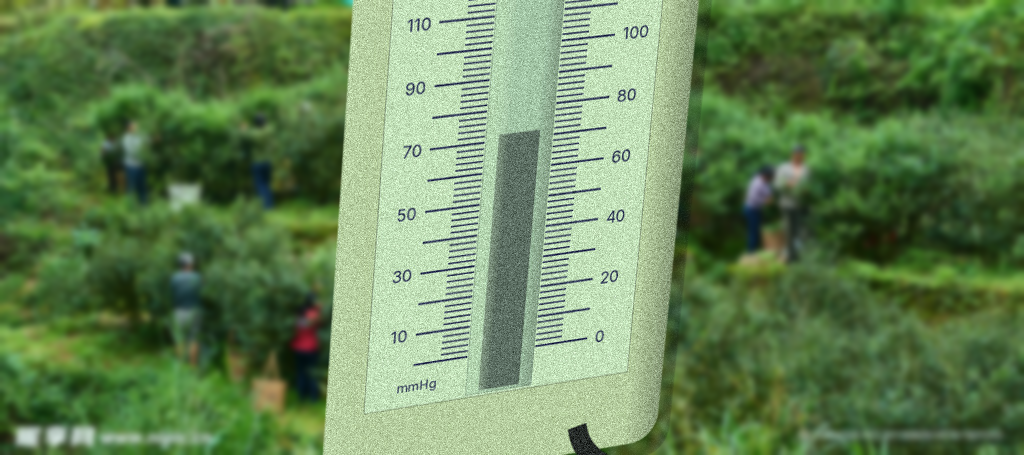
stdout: 72 mmHg
